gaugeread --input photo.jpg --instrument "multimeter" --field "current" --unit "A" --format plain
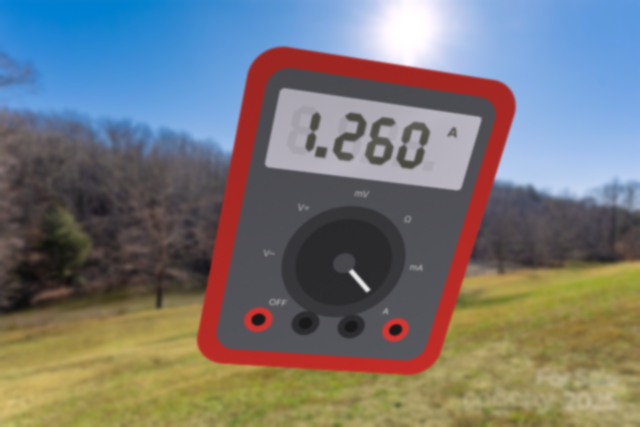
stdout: 1.260 A
